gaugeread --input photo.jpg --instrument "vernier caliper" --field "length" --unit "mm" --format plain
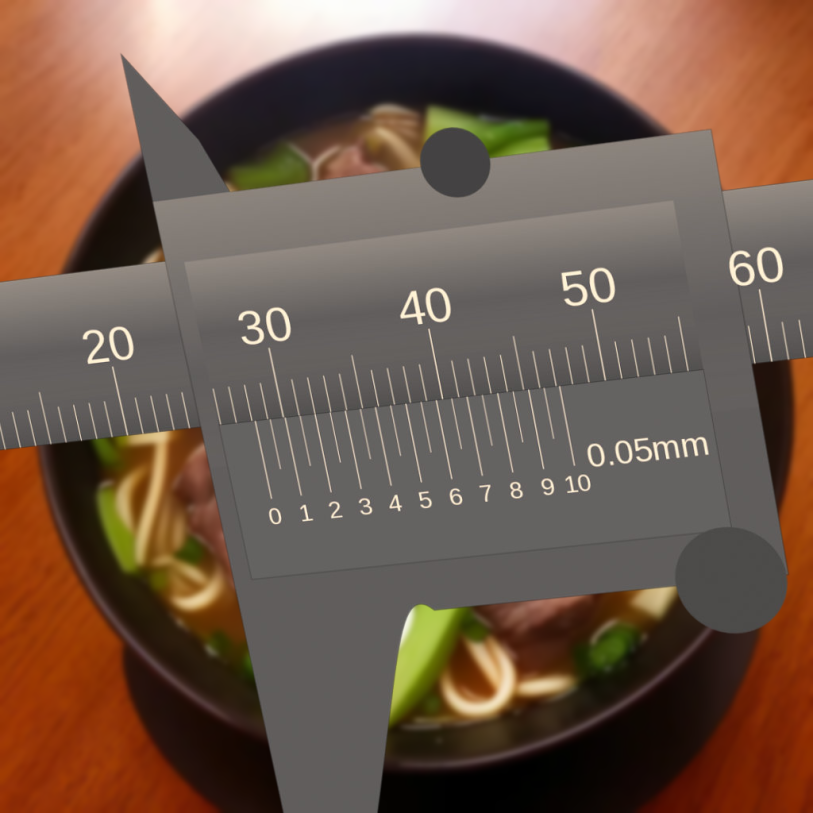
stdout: 28.2 mm
